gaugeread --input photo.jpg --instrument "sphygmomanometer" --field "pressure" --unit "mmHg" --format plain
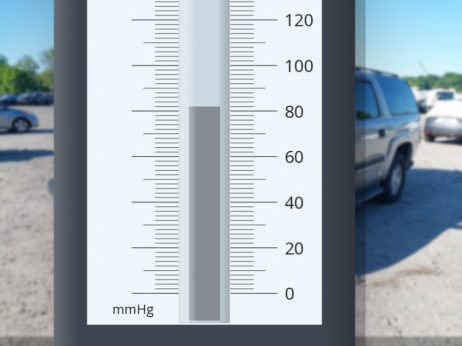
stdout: 82 mmHg
